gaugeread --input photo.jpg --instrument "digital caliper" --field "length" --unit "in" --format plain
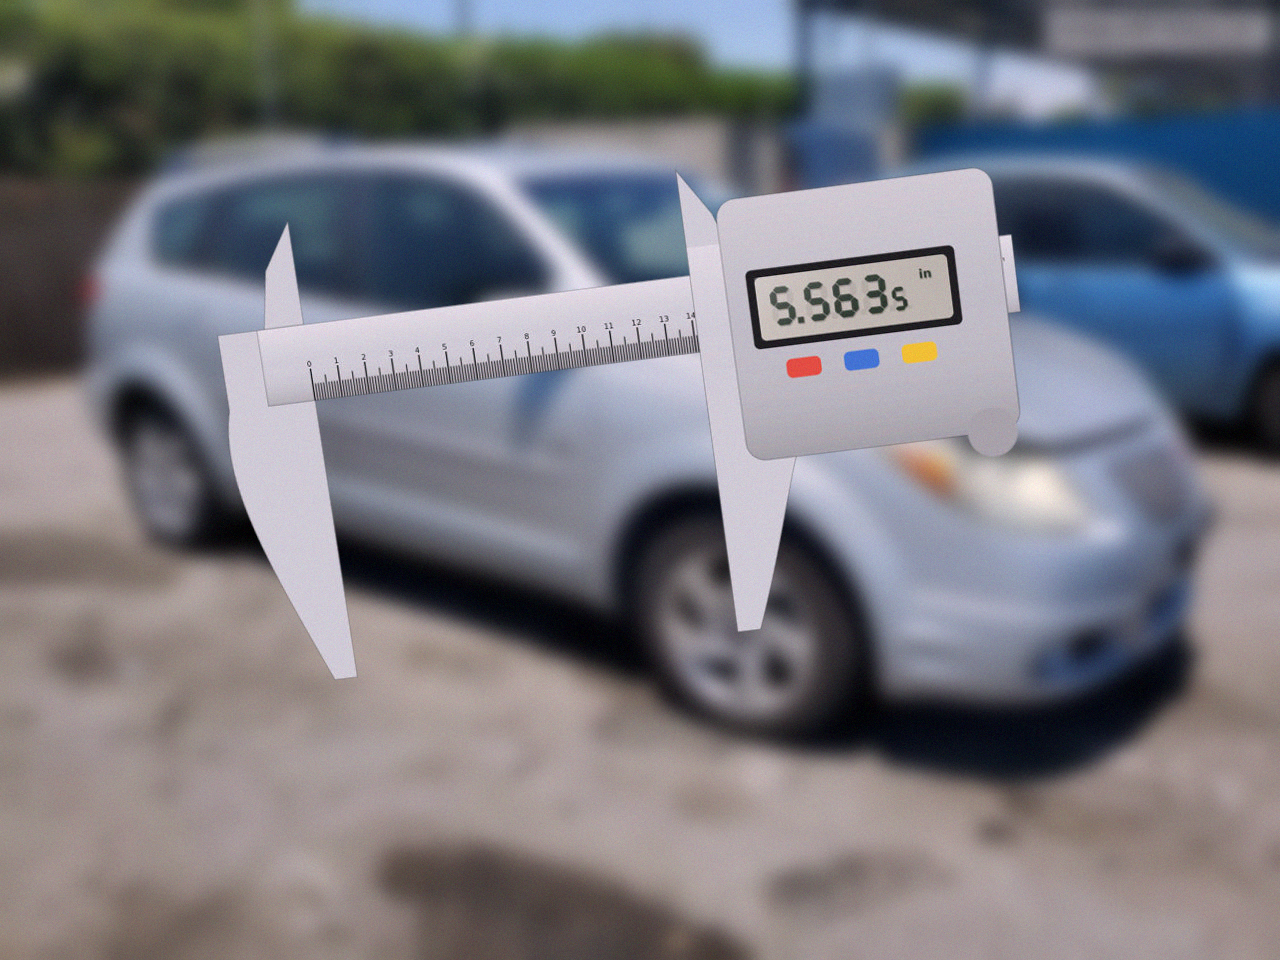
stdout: 5.5635 in
